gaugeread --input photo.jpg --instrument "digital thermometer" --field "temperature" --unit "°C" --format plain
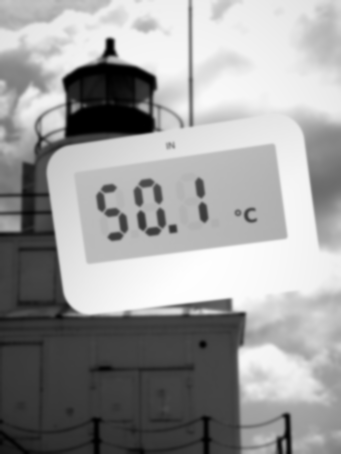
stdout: 50.1 °C
